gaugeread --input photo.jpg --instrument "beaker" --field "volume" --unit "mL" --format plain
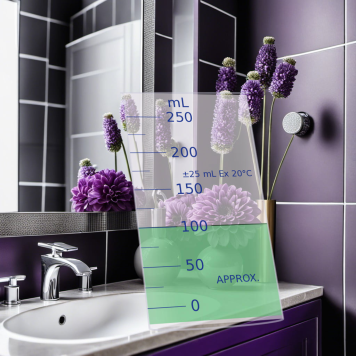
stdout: 100 mL
